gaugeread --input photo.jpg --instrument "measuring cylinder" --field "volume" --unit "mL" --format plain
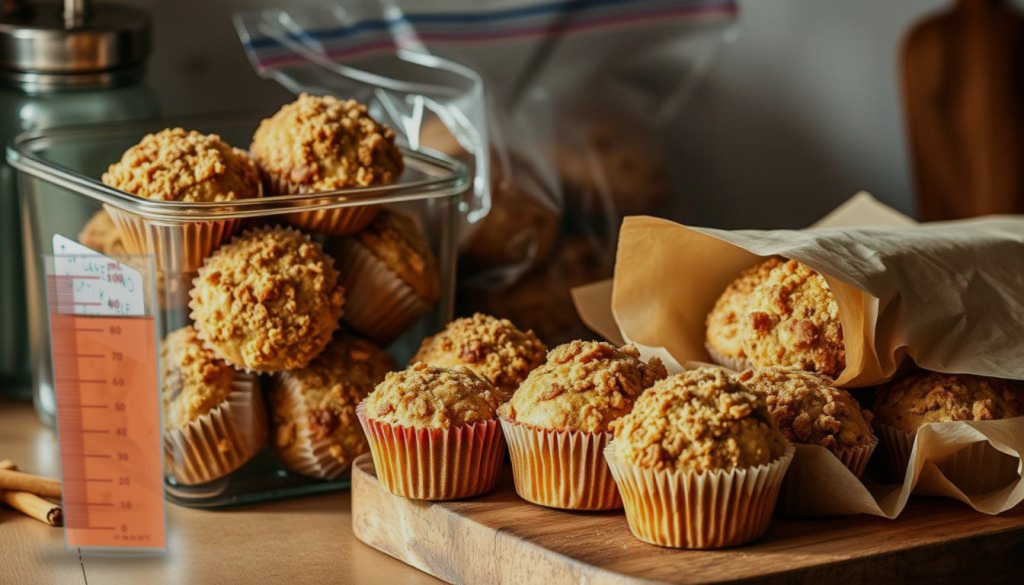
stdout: 85 mL
